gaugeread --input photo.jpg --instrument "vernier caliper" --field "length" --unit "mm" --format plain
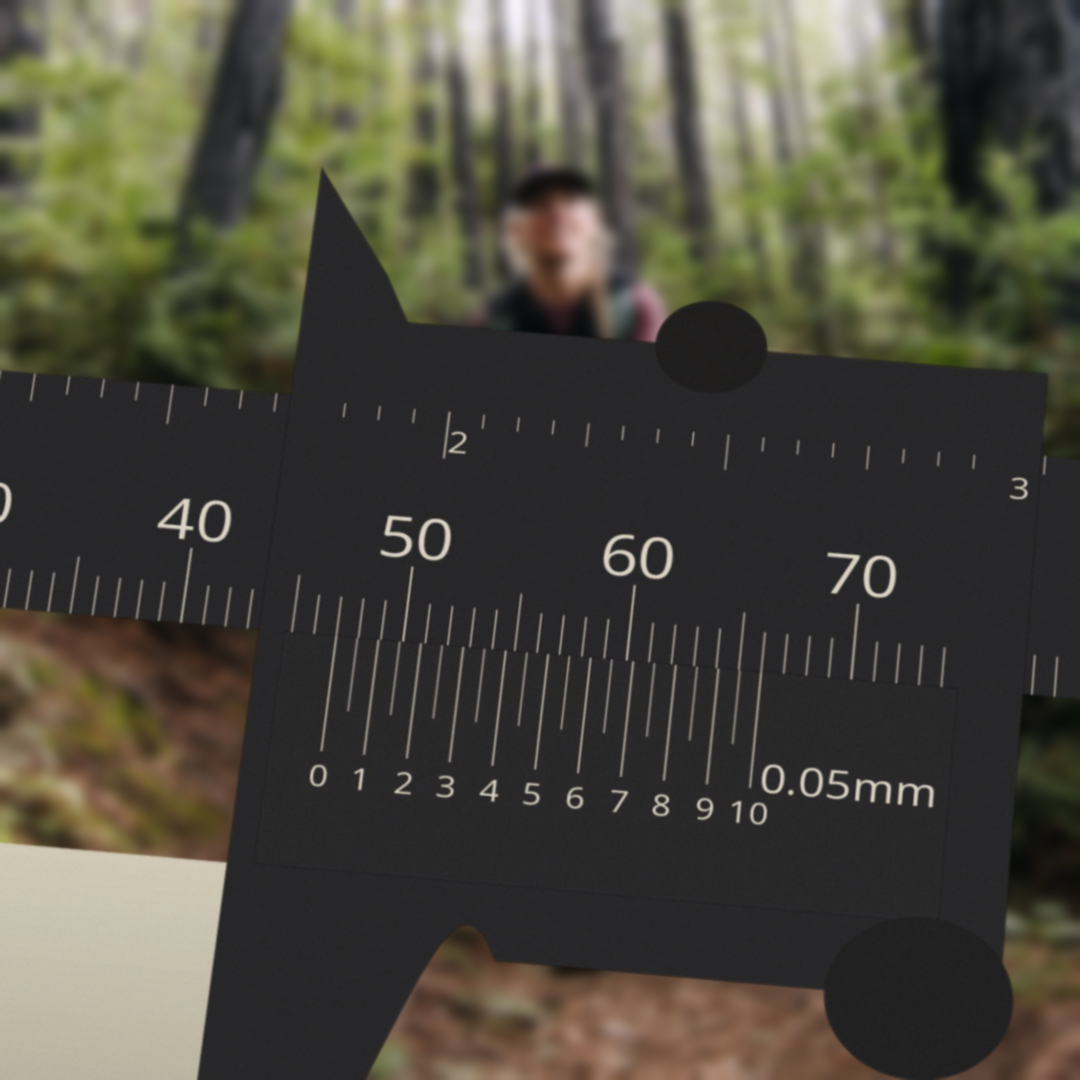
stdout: 47.0 mm
